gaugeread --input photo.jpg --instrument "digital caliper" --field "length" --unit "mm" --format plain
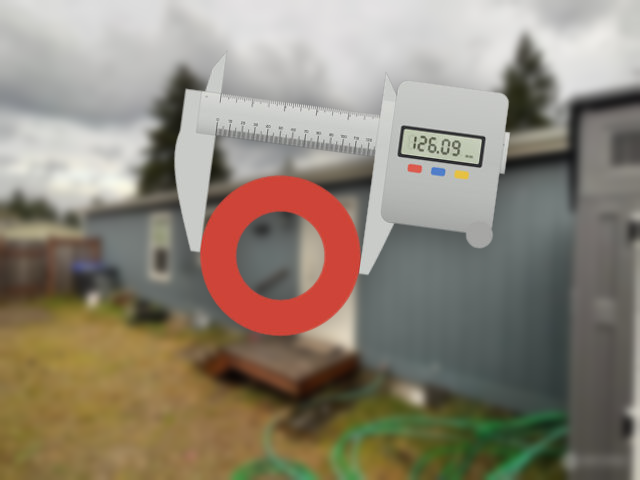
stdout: 126.09 mm
